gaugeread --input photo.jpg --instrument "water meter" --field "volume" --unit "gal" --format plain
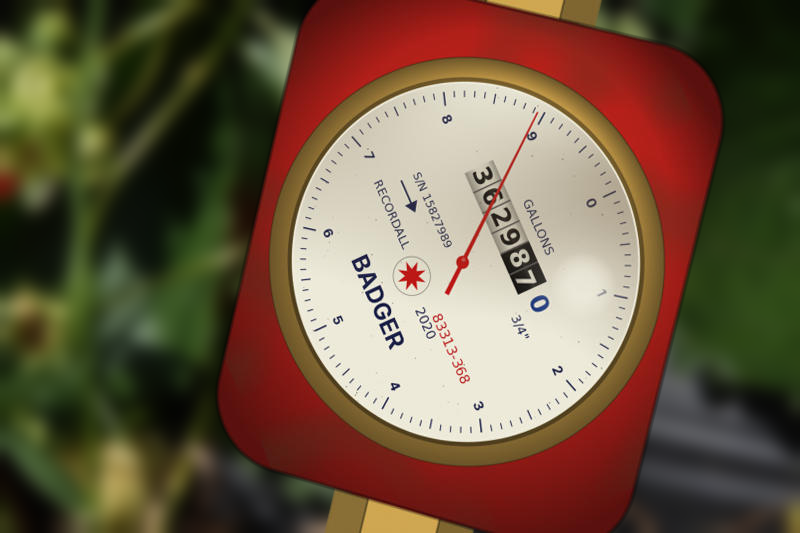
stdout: 3629868.9 gal
